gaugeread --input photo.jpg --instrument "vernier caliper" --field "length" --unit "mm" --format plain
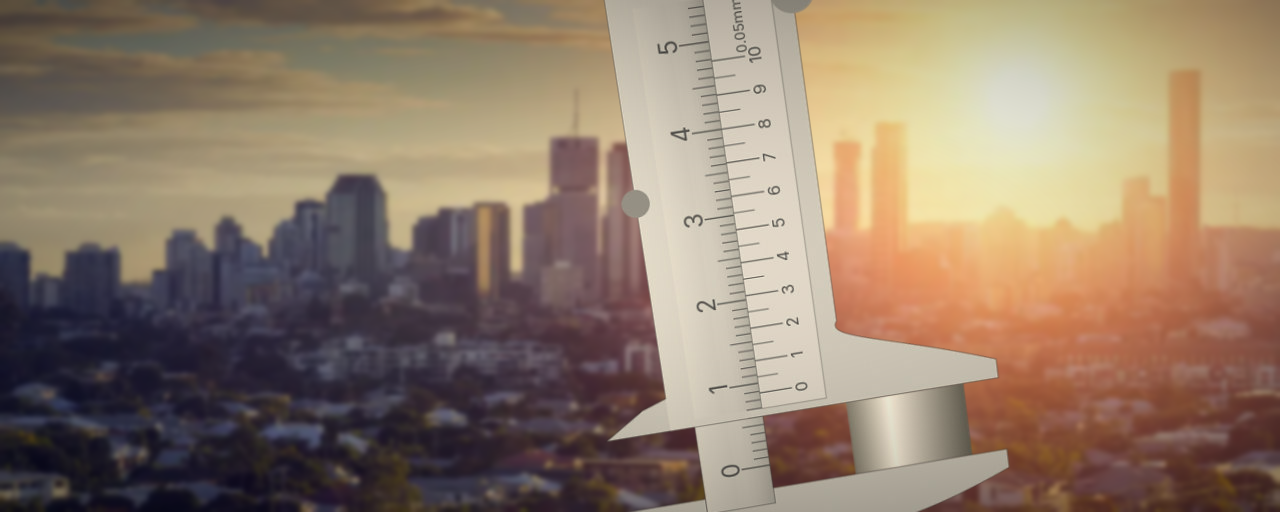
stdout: 8.8 mm
